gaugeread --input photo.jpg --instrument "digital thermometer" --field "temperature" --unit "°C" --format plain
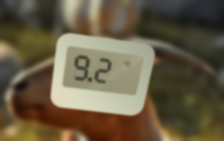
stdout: 9.2 °C
